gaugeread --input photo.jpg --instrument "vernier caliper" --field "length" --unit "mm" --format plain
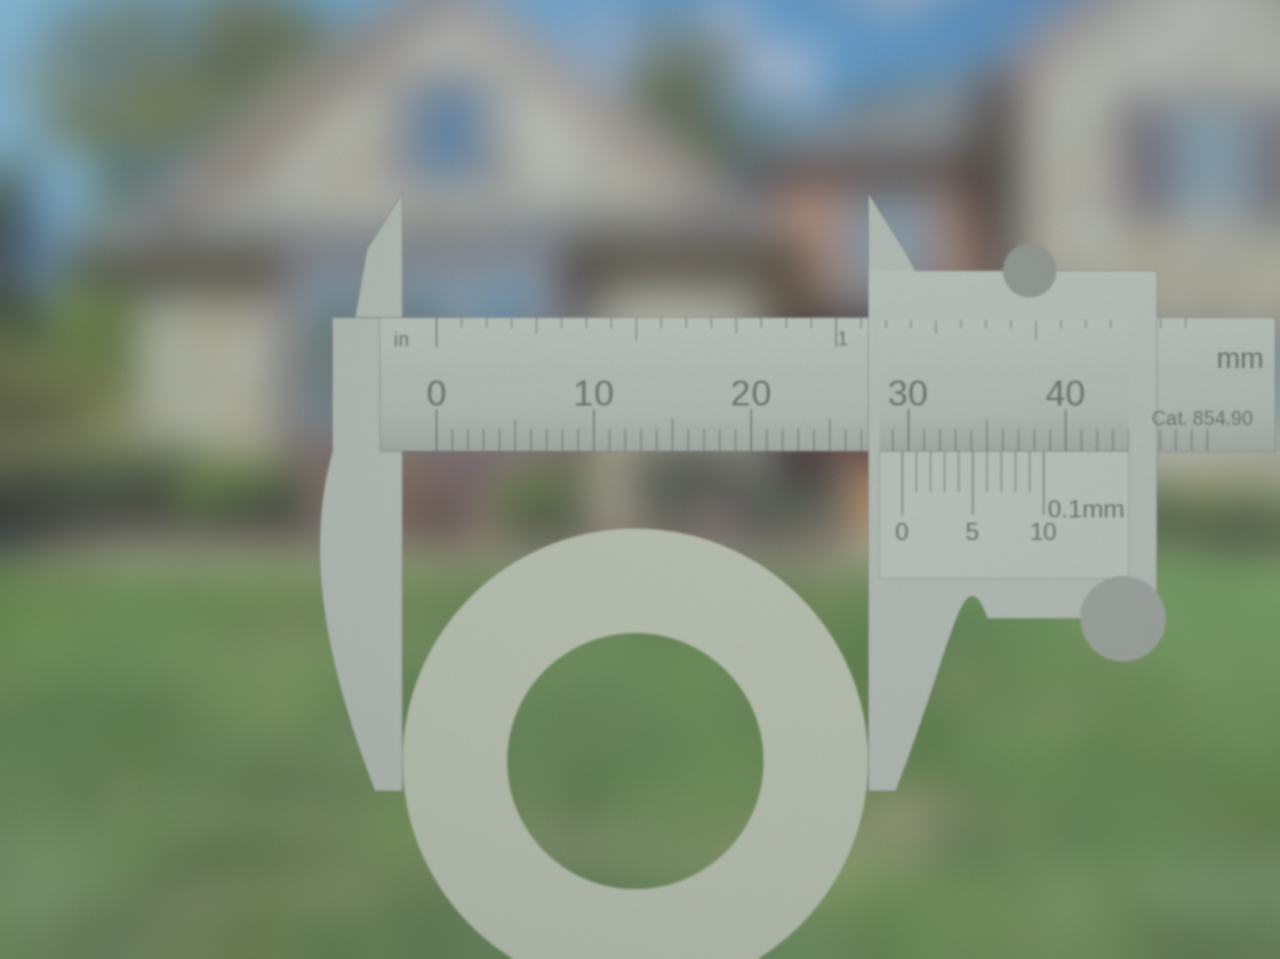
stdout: 29.6 mm
